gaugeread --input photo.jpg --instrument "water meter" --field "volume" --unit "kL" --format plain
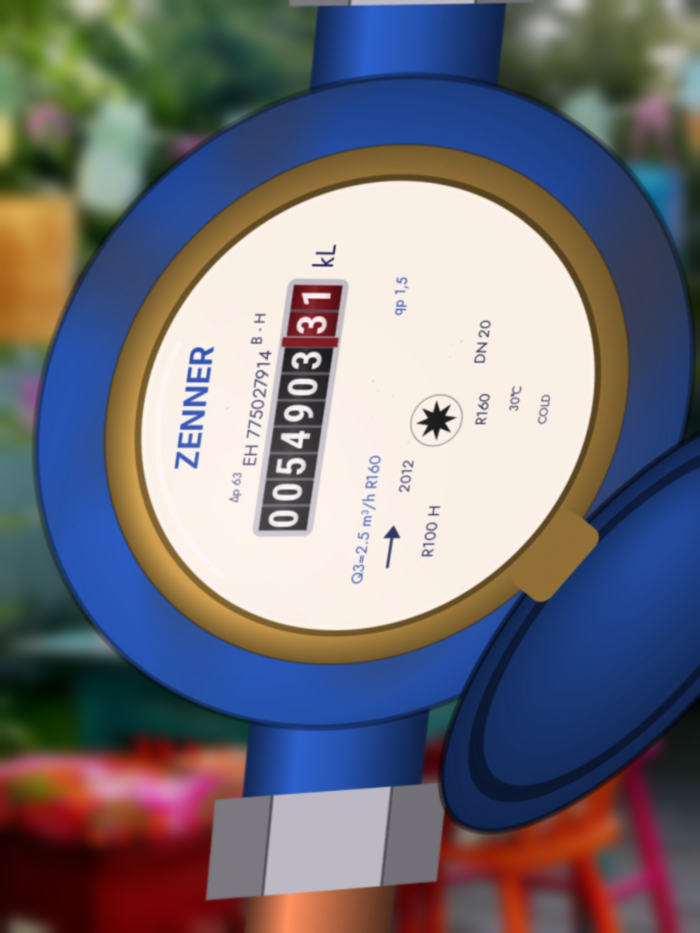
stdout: 54903.31 kL
